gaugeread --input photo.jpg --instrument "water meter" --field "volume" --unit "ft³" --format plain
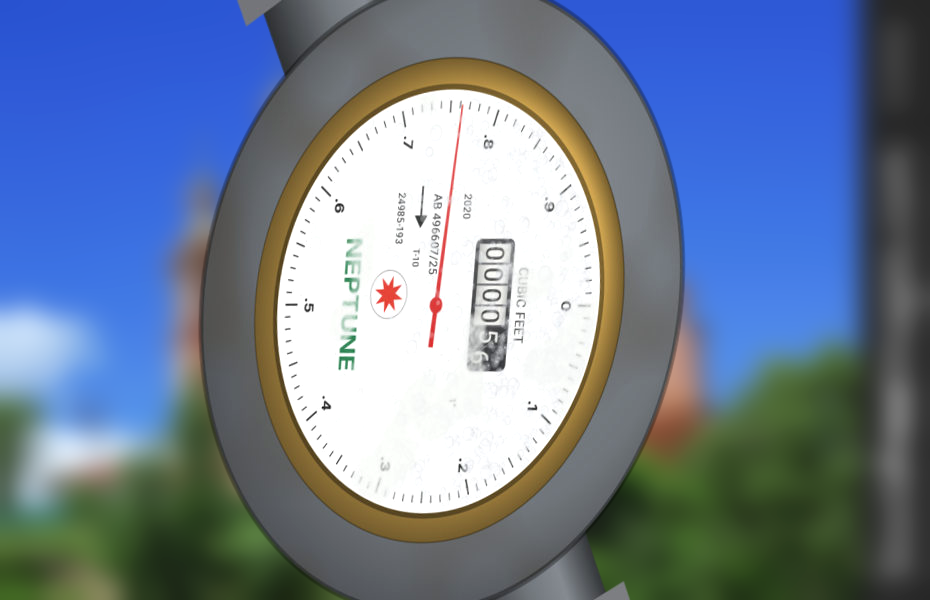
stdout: 55.76 ft³
